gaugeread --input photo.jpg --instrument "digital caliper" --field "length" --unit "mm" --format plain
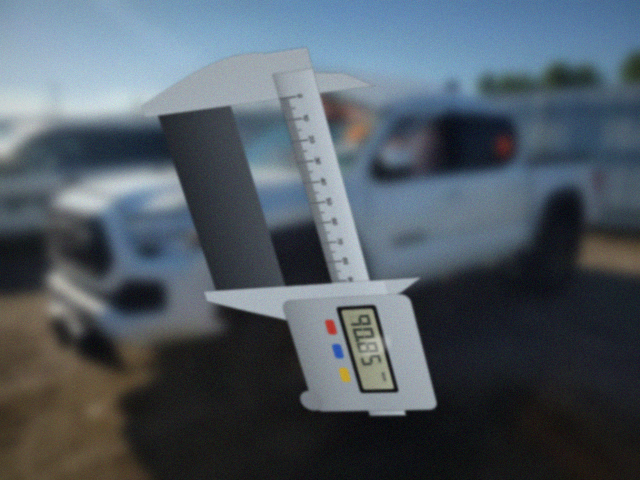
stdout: 90.85 mm
